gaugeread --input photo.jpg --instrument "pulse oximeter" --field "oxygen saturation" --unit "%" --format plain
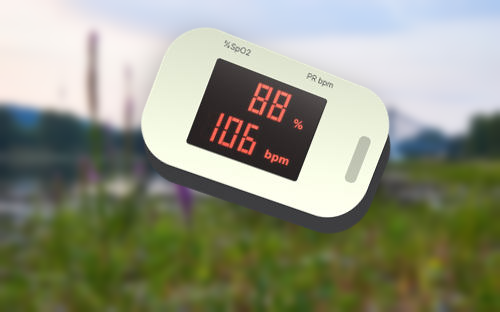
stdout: 88 %
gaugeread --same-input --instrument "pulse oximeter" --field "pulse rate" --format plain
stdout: 106 bpm
